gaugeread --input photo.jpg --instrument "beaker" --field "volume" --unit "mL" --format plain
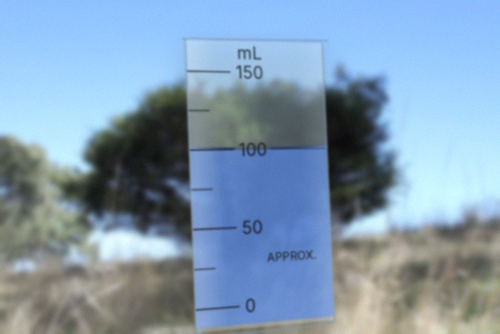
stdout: 100 mL
